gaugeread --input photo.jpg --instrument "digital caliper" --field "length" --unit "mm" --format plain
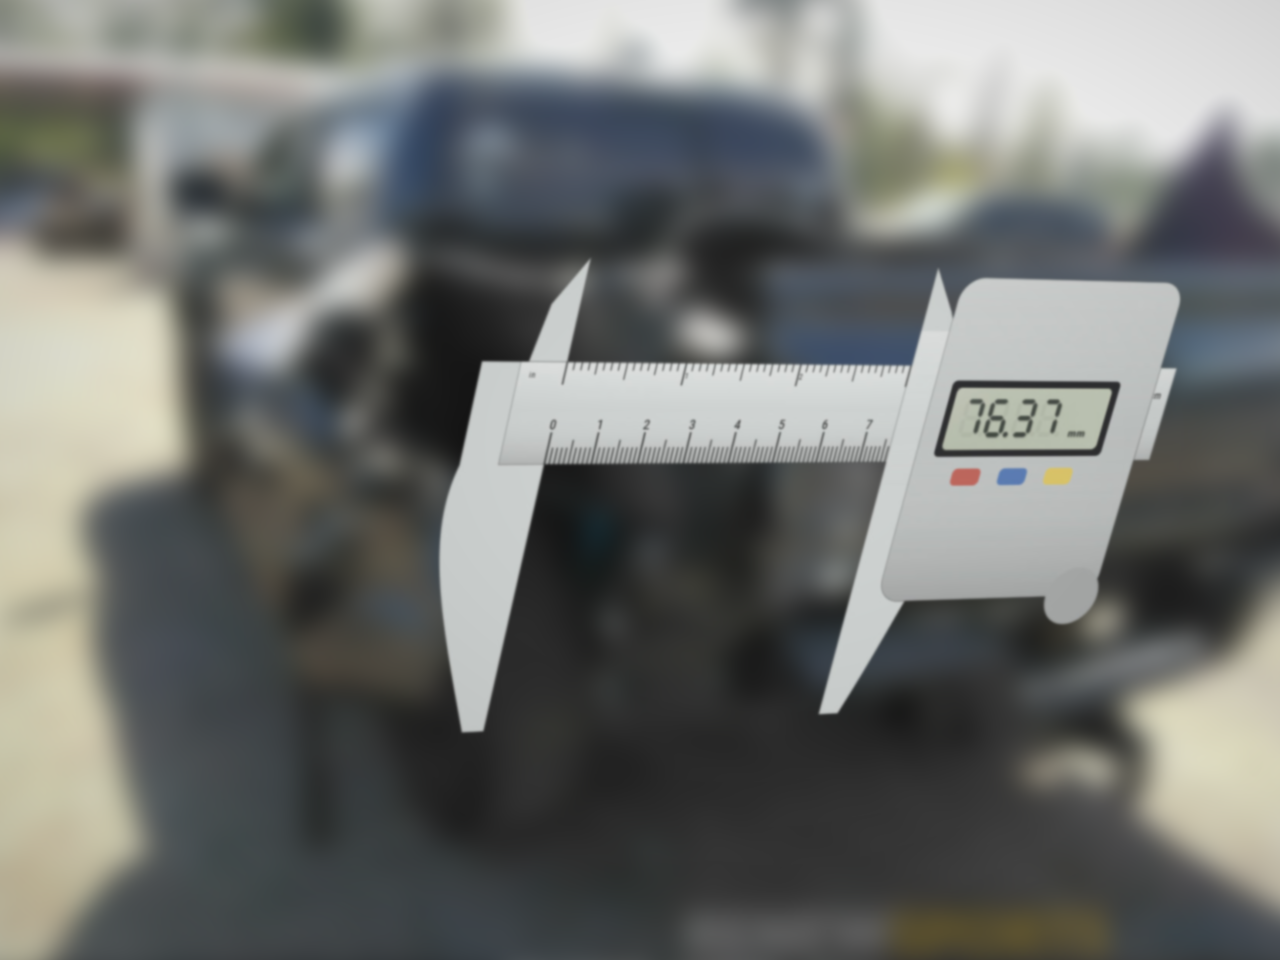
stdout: 76.37 mm
